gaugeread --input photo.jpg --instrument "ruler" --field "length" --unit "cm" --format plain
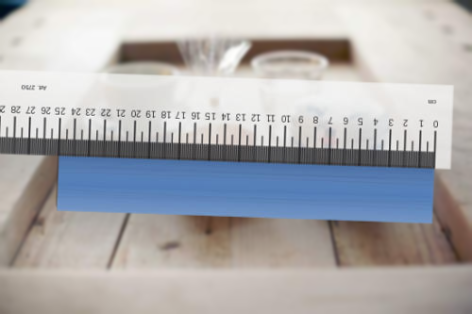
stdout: 25 cm
